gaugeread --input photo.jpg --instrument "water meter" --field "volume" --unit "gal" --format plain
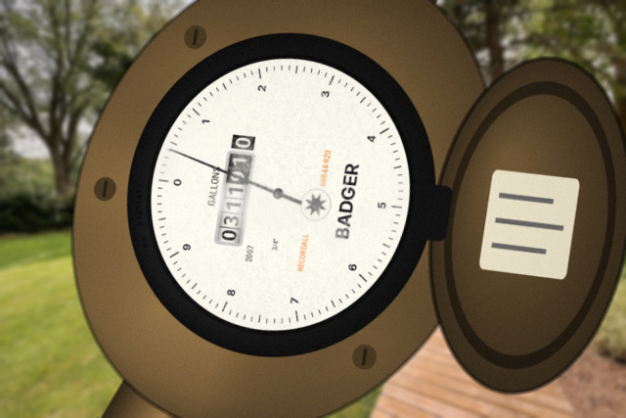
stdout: 311910.4 gal
